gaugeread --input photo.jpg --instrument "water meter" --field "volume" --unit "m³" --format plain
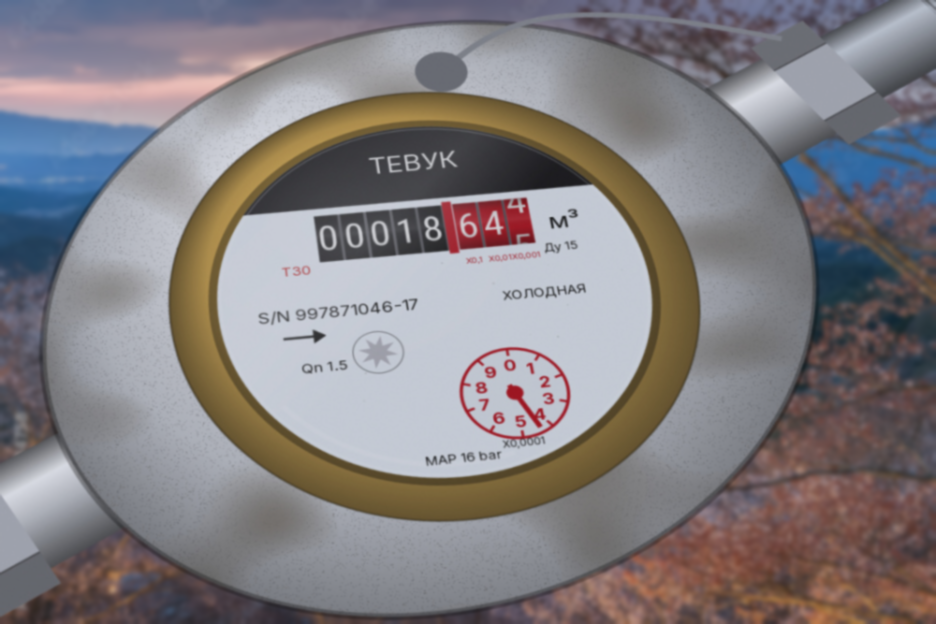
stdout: 18.6444 m³
